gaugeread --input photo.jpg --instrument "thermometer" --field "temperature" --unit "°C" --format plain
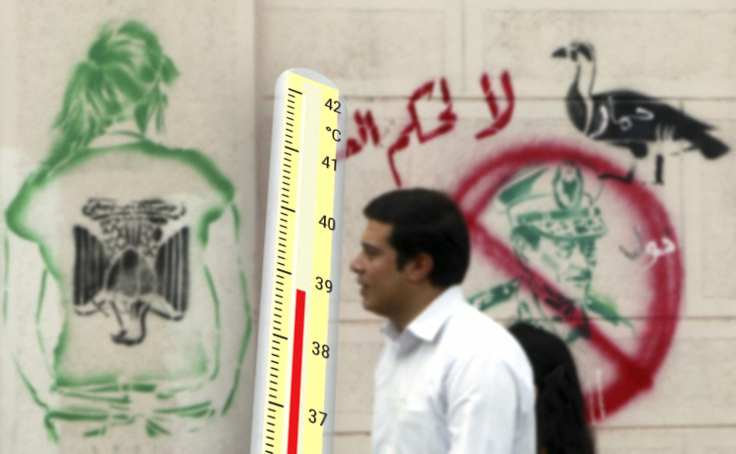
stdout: 38.8 °C
